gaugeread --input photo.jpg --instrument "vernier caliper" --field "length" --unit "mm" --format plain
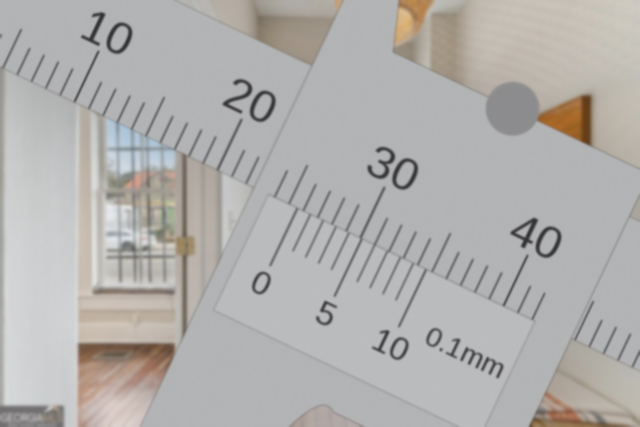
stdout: 25.6 mm
